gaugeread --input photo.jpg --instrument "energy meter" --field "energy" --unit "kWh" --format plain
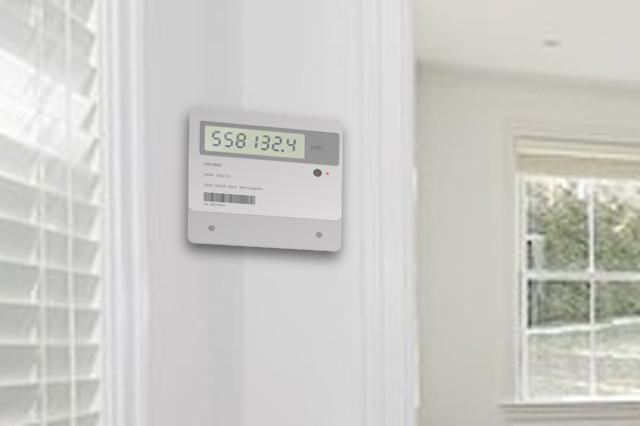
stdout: 558132.4 kWh
